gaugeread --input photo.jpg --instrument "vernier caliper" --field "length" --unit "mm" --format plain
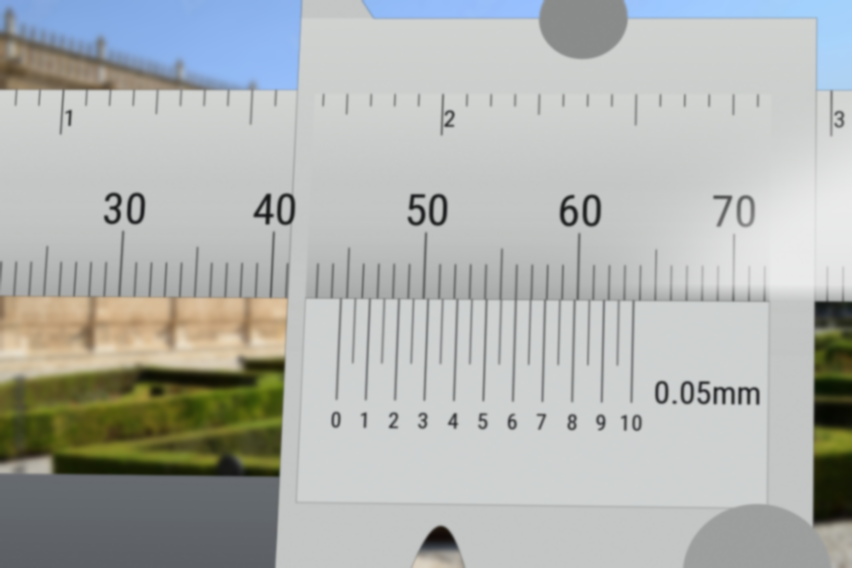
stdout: 44.6 mm
